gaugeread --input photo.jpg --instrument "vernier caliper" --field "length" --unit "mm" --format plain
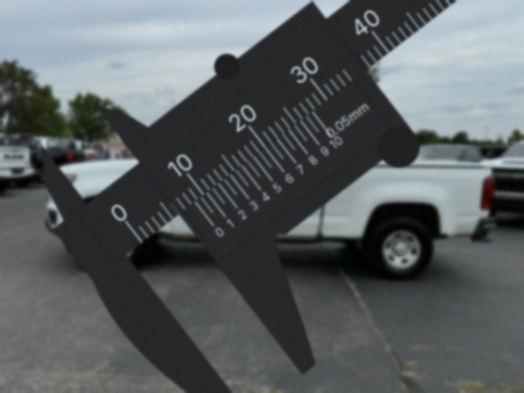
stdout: 8.6 mm
